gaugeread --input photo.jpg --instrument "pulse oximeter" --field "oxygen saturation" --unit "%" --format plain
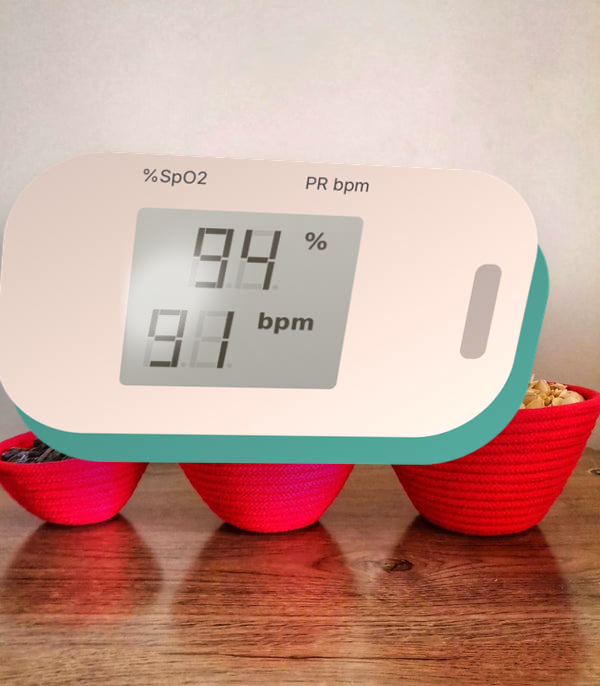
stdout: 94 %
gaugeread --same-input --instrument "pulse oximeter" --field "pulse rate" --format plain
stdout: 91 bpm
